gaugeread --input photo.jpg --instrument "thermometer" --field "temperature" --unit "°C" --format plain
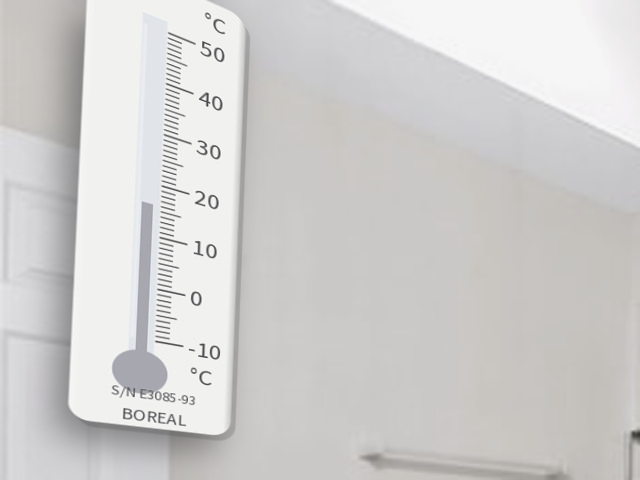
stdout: 16 °C
